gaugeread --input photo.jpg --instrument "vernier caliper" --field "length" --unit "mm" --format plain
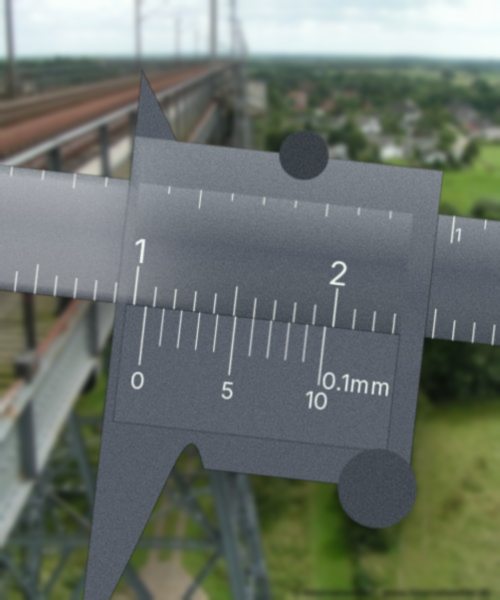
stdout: 10.6 mm
